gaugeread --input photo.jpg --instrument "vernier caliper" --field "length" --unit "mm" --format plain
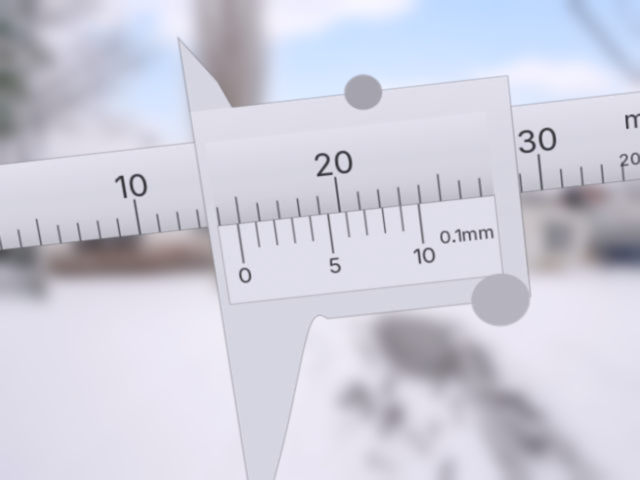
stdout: 14.9 mm
